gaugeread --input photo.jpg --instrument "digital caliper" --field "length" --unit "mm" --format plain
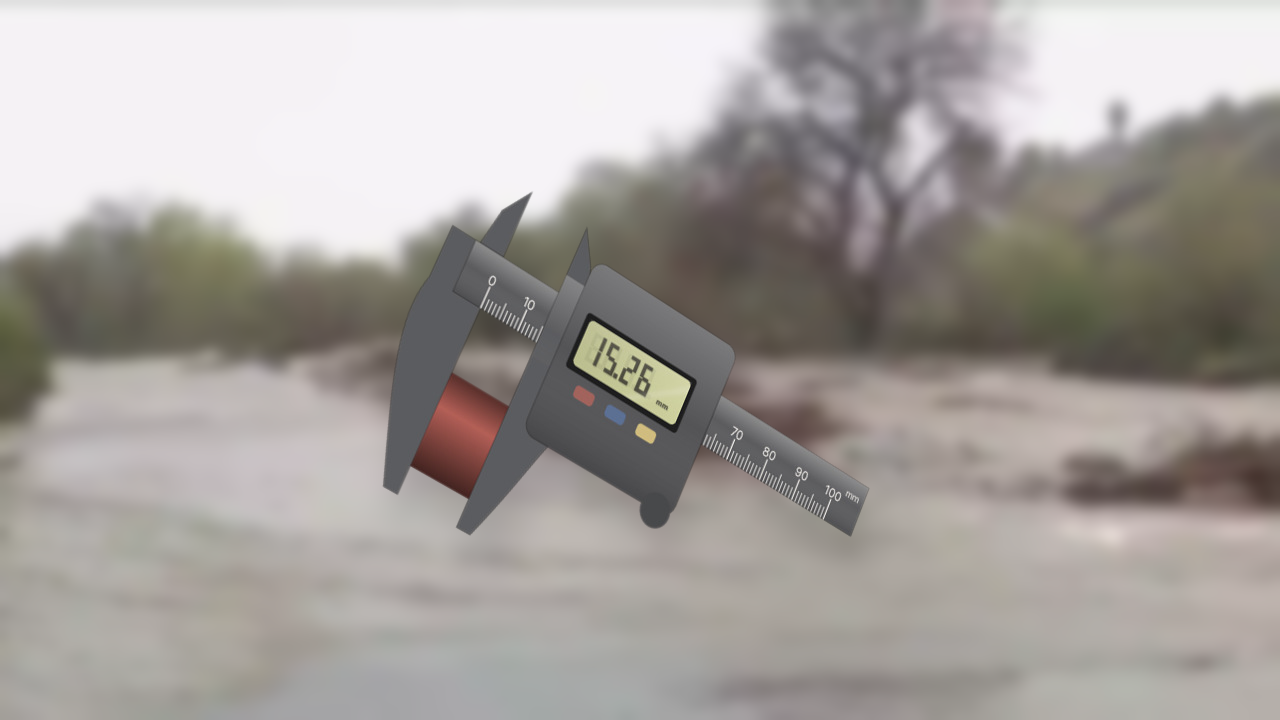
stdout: 15.26 mm
